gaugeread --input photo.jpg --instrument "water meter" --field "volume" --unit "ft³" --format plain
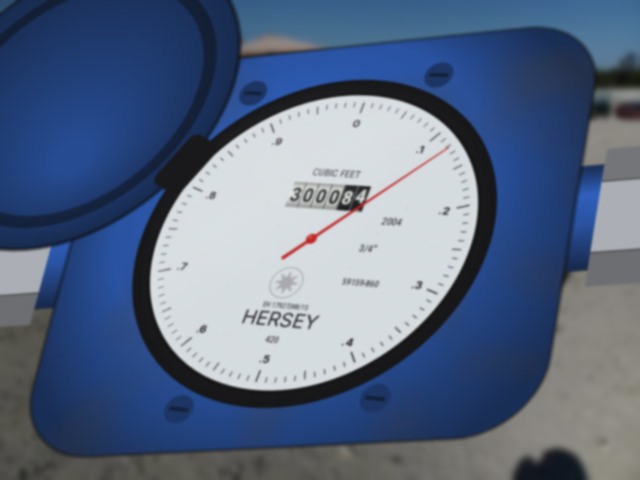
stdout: 300084.12 ft³
